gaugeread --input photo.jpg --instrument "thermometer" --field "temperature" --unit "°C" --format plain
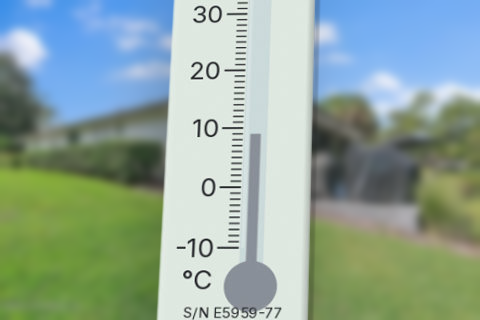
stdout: 9 °C
